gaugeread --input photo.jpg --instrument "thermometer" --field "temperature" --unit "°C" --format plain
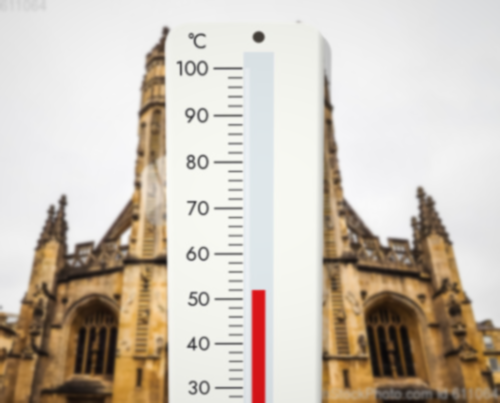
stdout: 52 °C
